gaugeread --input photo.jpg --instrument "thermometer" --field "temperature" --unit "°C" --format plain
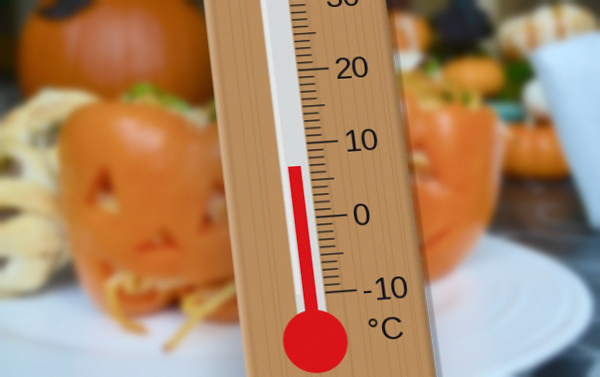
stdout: 7 °C
